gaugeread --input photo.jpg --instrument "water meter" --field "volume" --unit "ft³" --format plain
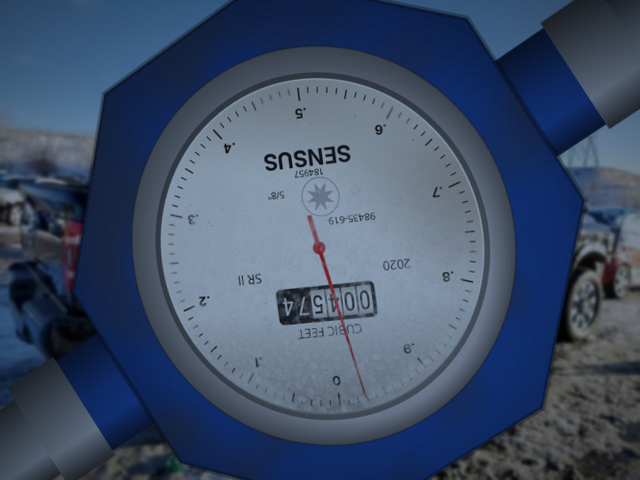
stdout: 4573.97 ft³
